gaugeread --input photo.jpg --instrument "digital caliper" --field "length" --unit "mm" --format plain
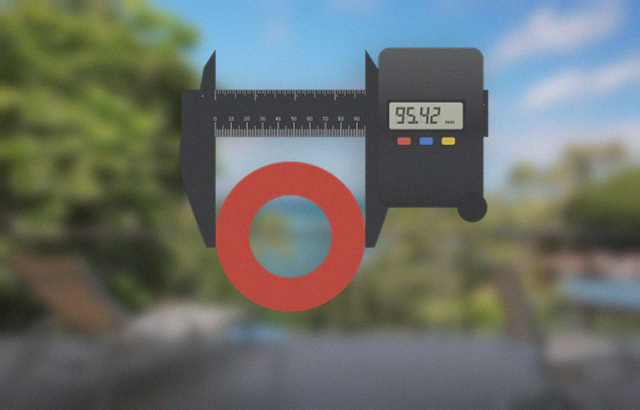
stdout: 95.42 mm
